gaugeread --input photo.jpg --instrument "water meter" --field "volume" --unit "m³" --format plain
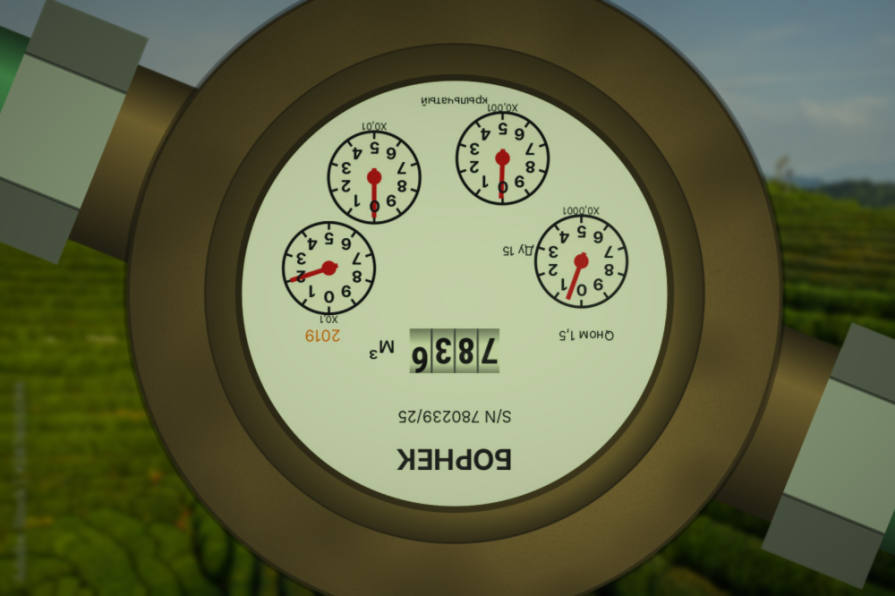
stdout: 7836.2000 m³
